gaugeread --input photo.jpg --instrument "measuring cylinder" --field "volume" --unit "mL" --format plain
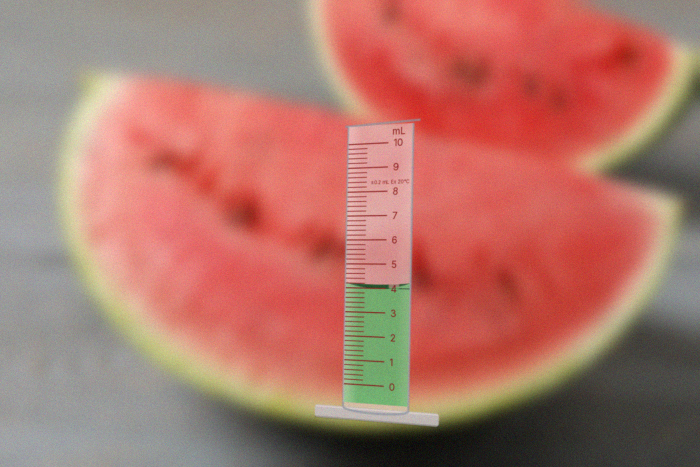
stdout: 4 mL
